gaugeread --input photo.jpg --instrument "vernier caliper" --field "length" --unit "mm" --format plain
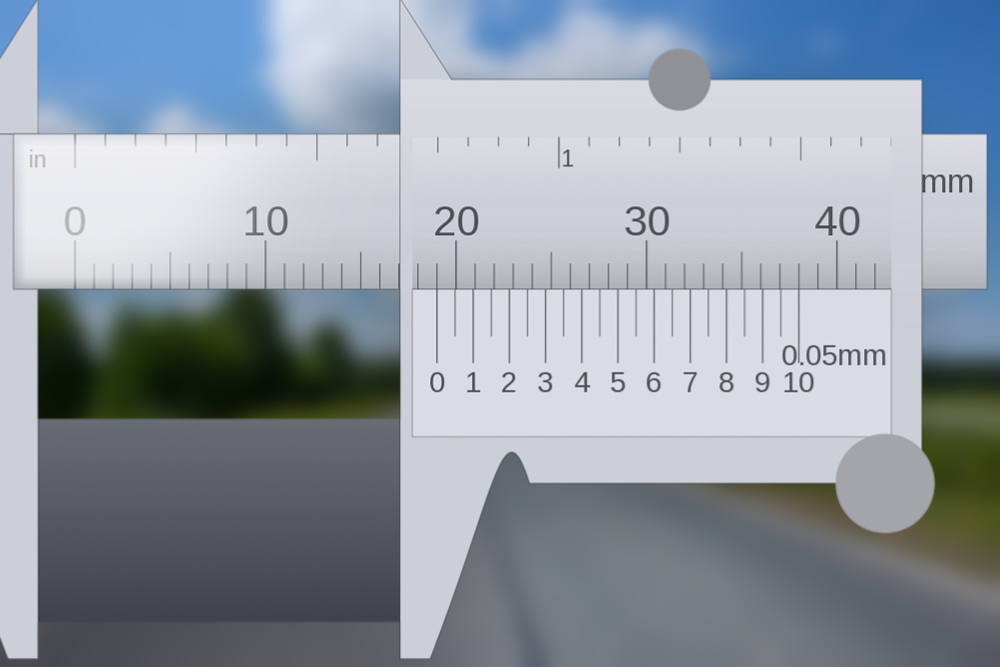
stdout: 19.0 mm
